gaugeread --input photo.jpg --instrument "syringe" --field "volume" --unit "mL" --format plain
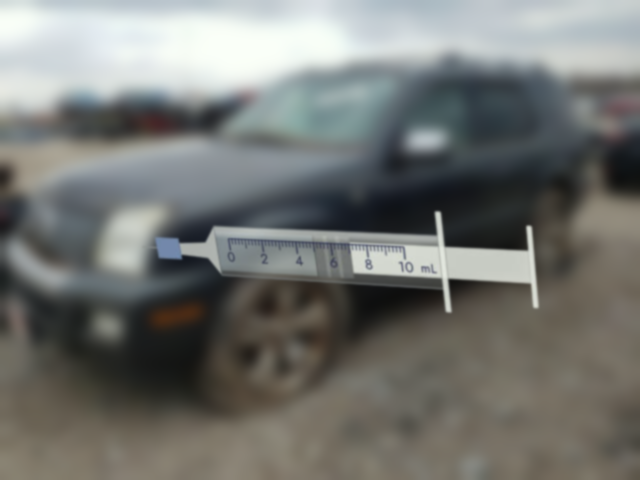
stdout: 5 mL
